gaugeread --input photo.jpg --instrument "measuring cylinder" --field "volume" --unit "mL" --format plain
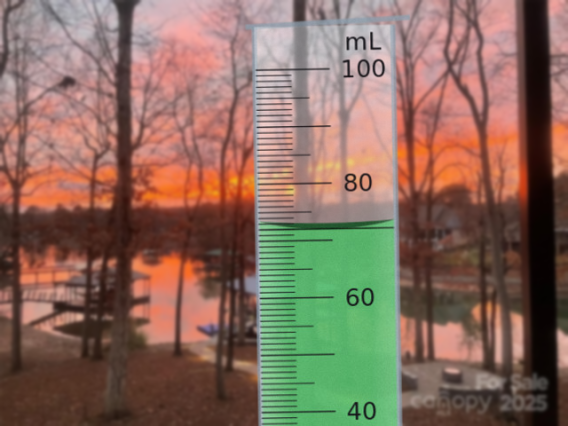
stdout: 72 mL
